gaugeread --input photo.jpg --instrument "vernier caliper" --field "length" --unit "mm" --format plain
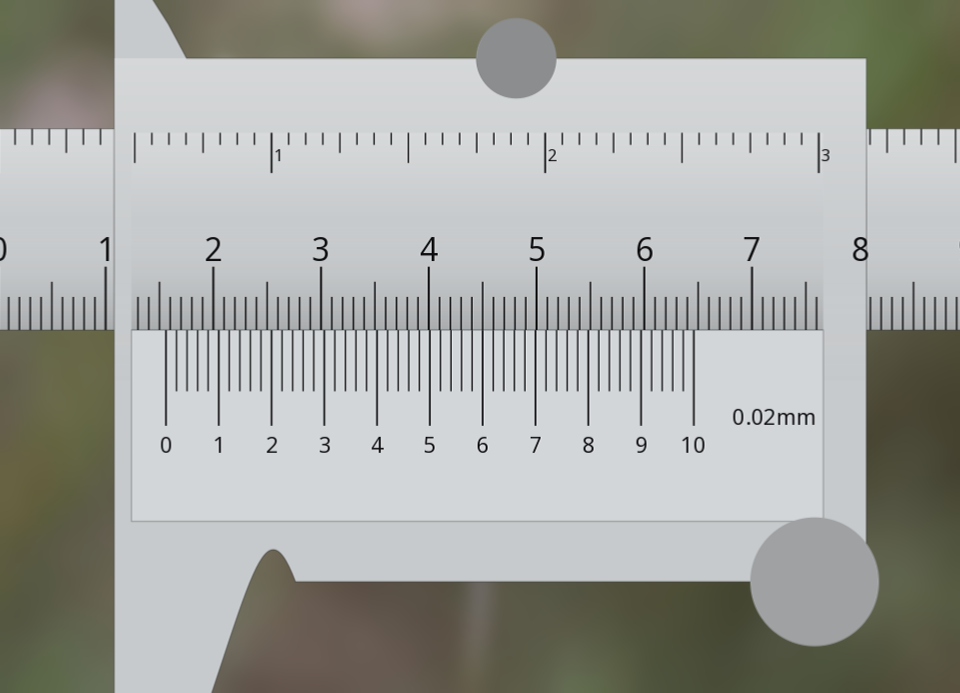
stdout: 15.6 mm
